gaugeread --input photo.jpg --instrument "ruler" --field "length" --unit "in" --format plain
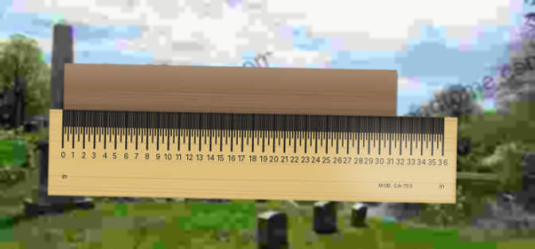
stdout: 31.5 in
